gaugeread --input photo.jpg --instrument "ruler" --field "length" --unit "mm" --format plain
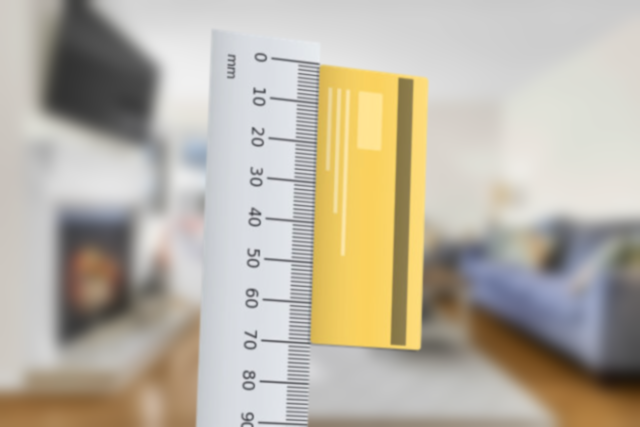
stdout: 70 mm
